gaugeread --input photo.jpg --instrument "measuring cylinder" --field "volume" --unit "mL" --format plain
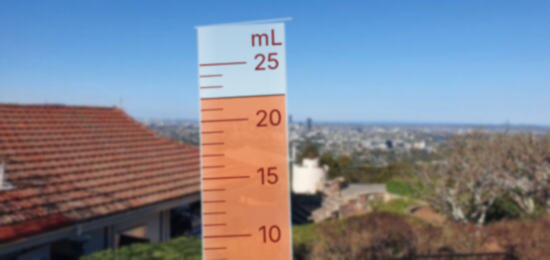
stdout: 22 mL
